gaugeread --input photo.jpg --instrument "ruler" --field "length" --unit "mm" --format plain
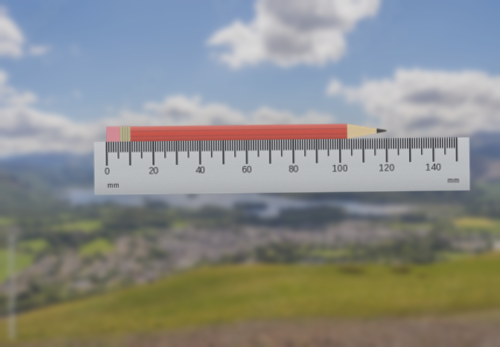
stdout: 120 mm
